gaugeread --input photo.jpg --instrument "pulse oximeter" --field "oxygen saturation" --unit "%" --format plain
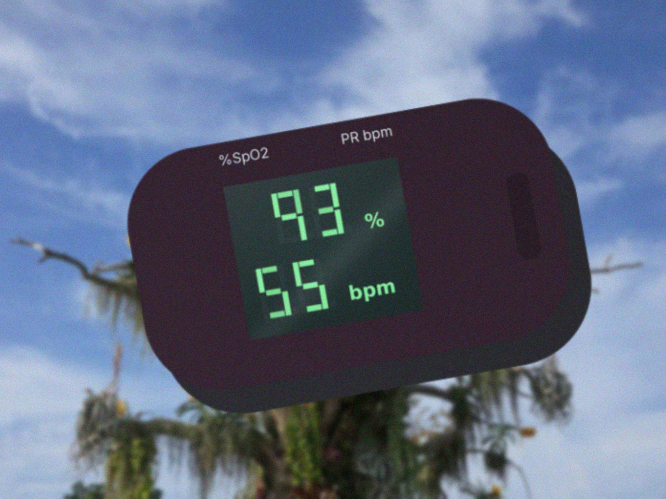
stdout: 93 %
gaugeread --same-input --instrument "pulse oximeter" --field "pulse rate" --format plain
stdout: 55 bpm
